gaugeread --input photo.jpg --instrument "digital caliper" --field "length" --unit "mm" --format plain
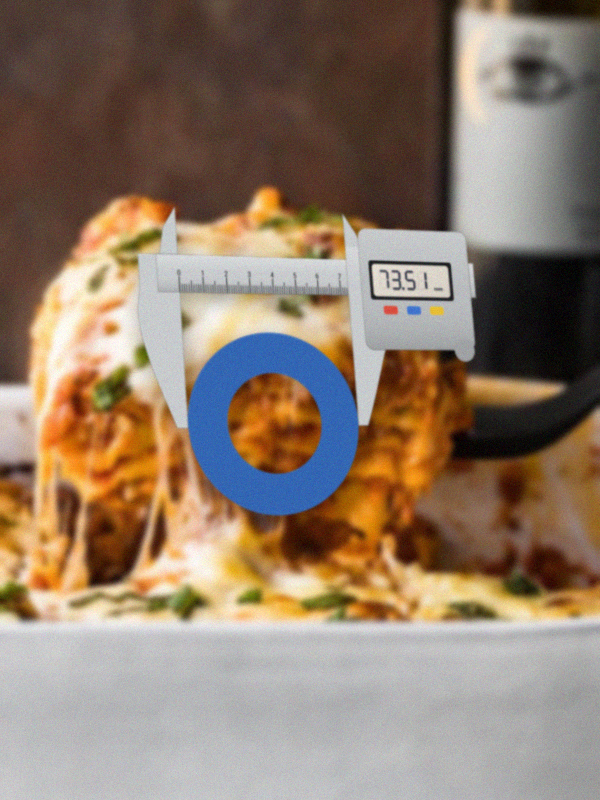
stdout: 73.51 mm
